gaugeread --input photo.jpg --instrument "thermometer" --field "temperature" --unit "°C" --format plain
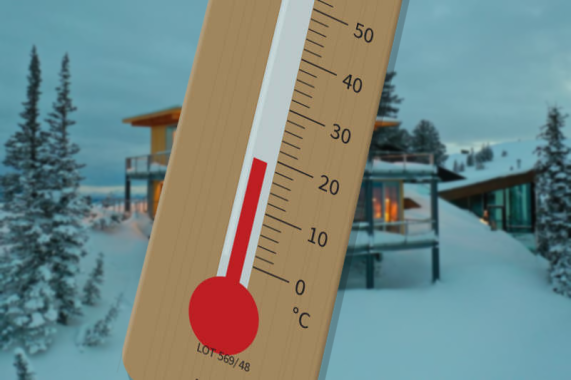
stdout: 19 °C
